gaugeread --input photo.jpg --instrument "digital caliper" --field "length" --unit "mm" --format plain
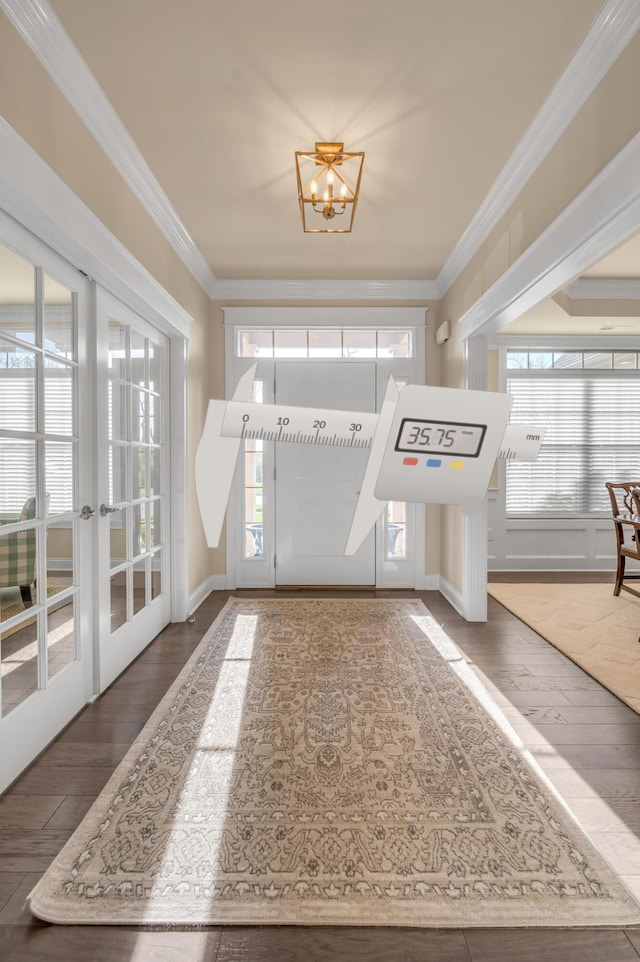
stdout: 35.75 mm
